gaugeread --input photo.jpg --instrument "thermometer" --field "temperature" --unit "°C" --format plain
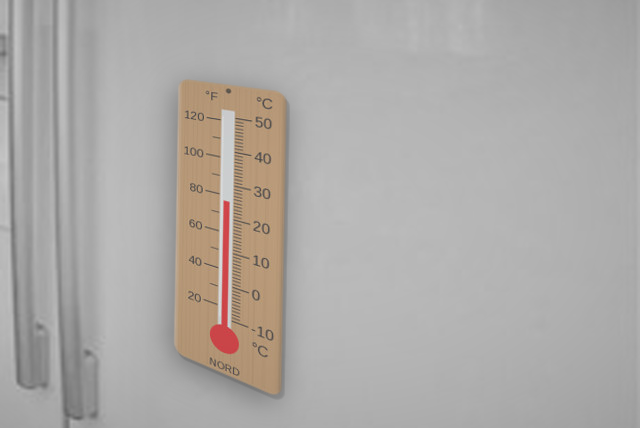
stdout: 25 °C
